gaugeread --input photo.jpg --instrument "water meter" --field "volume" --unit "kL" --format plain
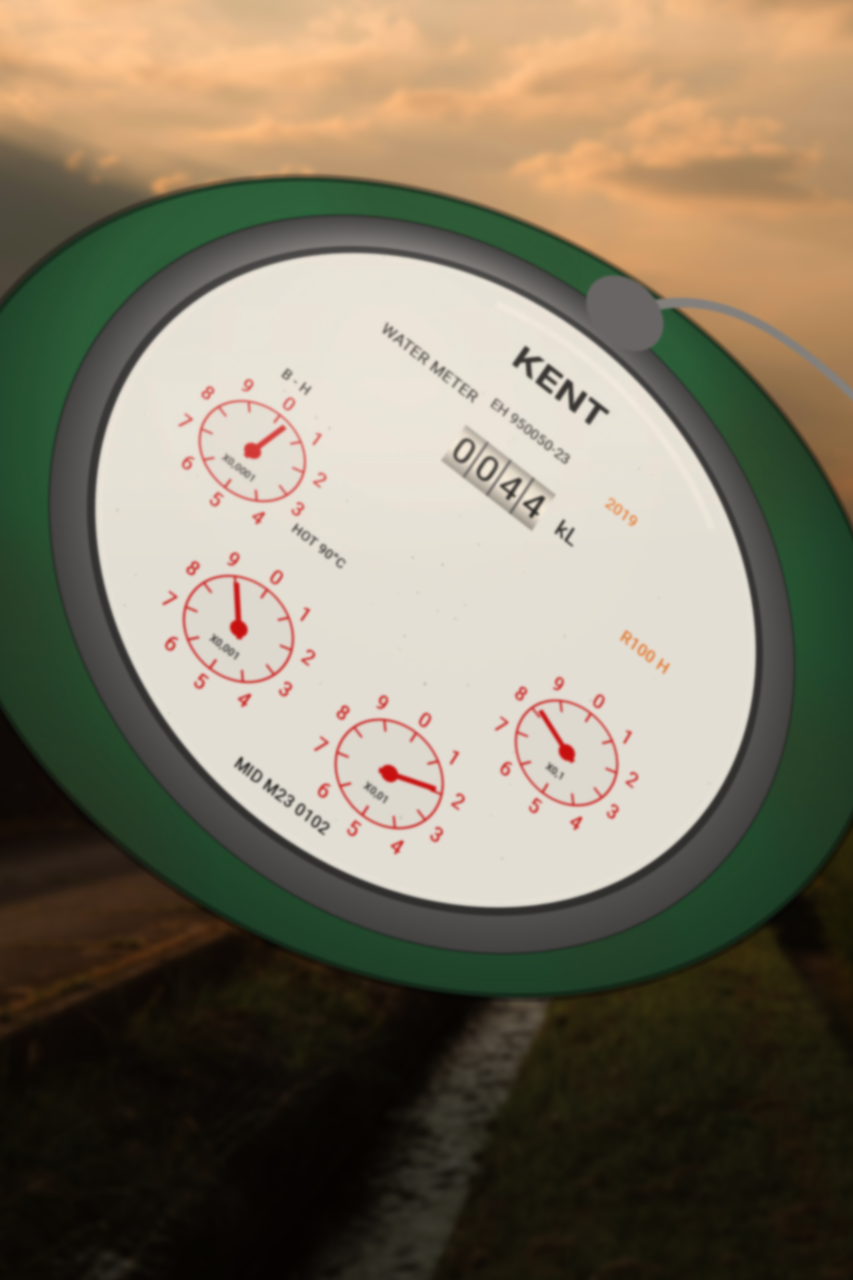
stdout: 44.8190 kL
